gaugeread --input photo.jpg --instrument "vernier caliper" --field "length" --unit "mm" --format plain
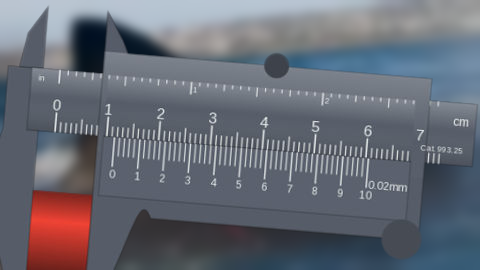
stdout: 11.5 mm
